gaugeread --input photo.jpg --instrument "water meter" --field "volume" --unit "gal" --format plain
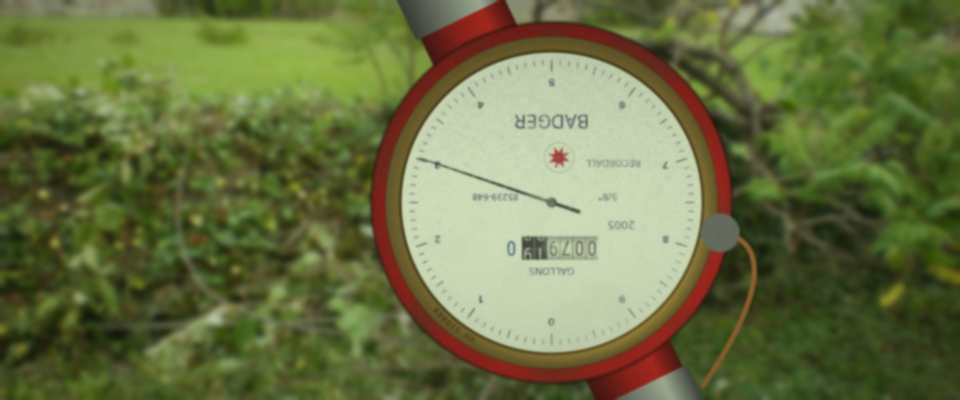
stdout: 79193.0 gal
